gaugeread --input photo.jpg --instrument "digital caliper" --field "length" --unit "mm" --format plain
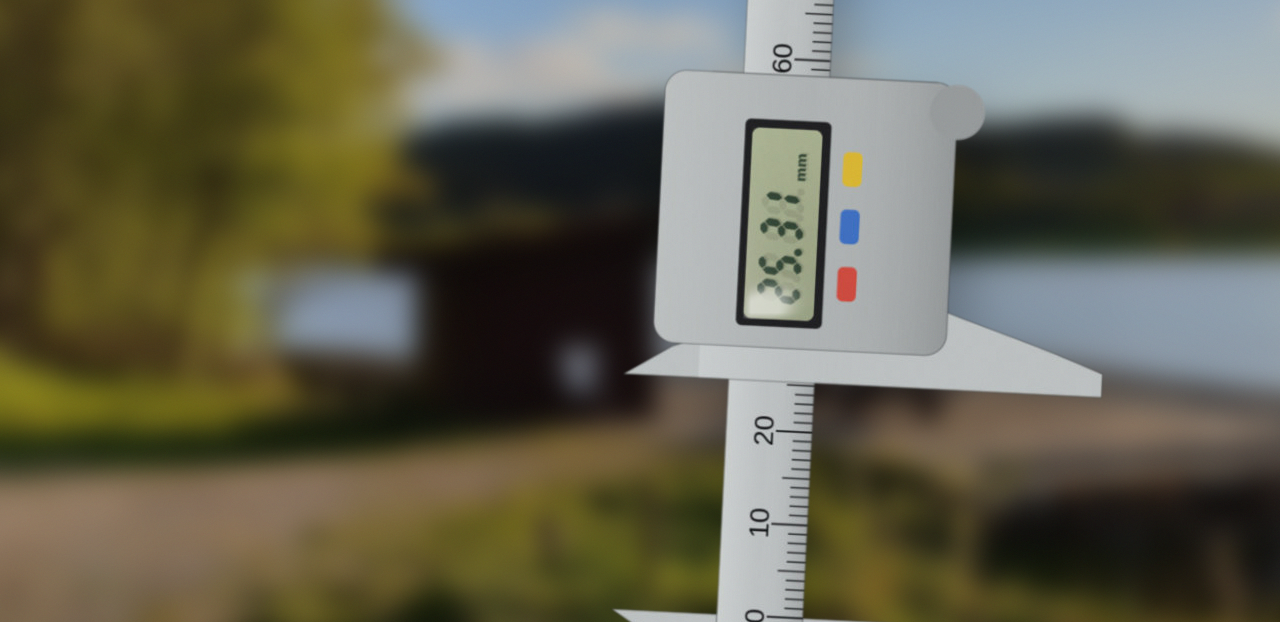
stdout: 25.31 mm
